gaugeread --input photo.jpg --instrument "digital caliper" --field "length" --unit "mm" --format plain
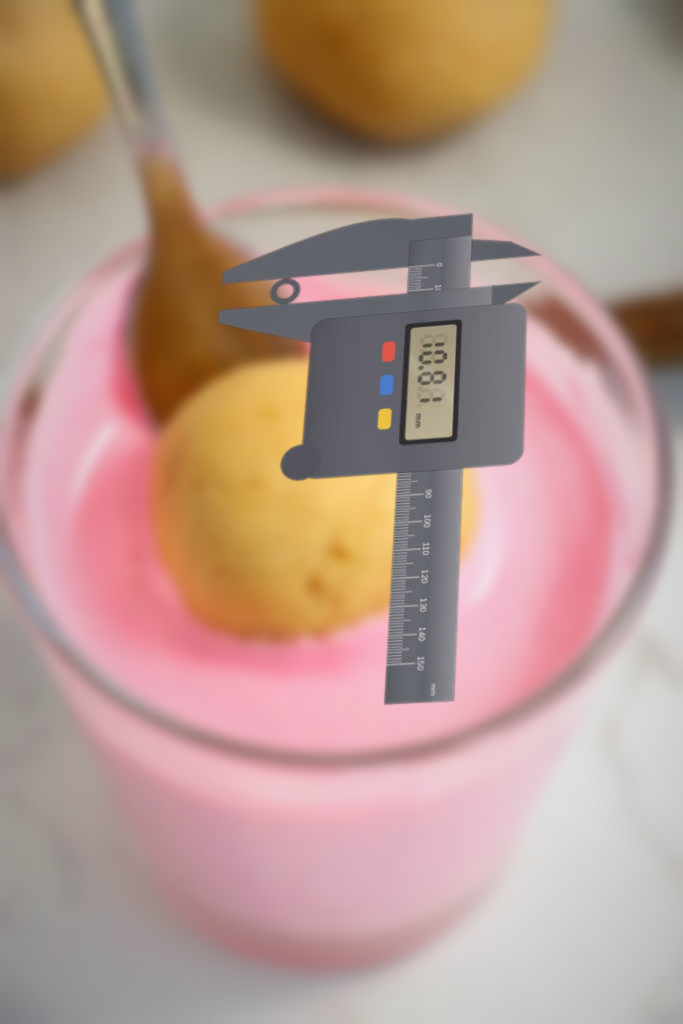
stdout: 10.81 mm
